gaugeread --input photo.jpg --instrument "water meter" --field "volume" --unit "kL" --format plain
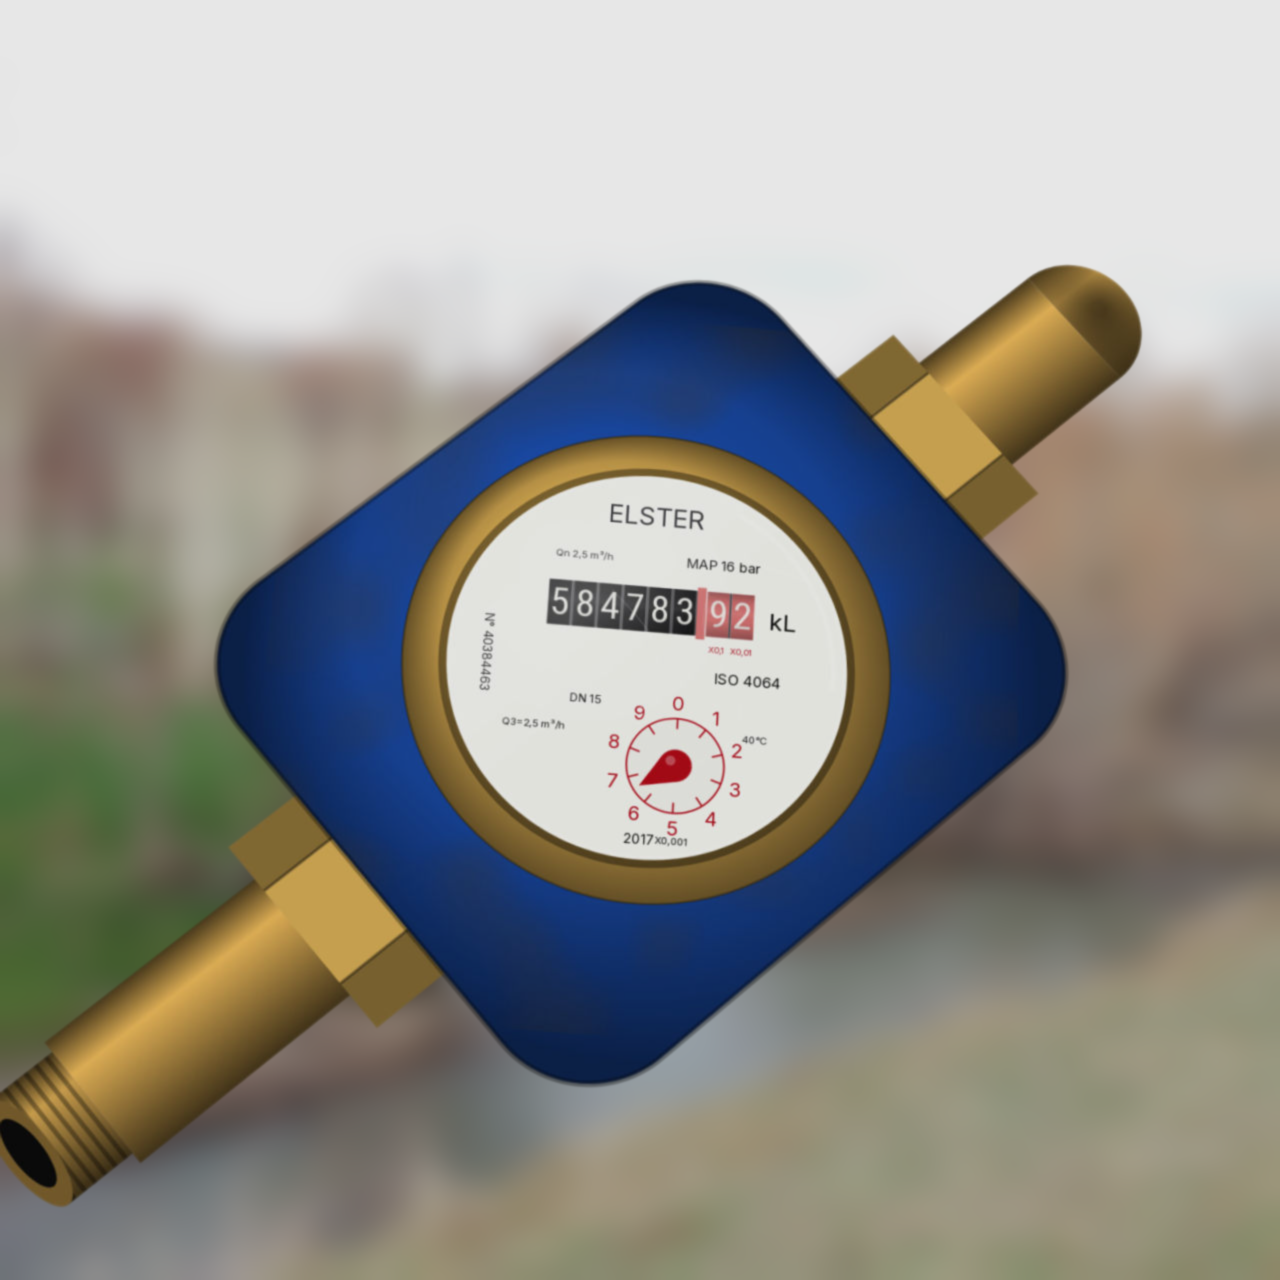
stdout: 584783.926 kL
